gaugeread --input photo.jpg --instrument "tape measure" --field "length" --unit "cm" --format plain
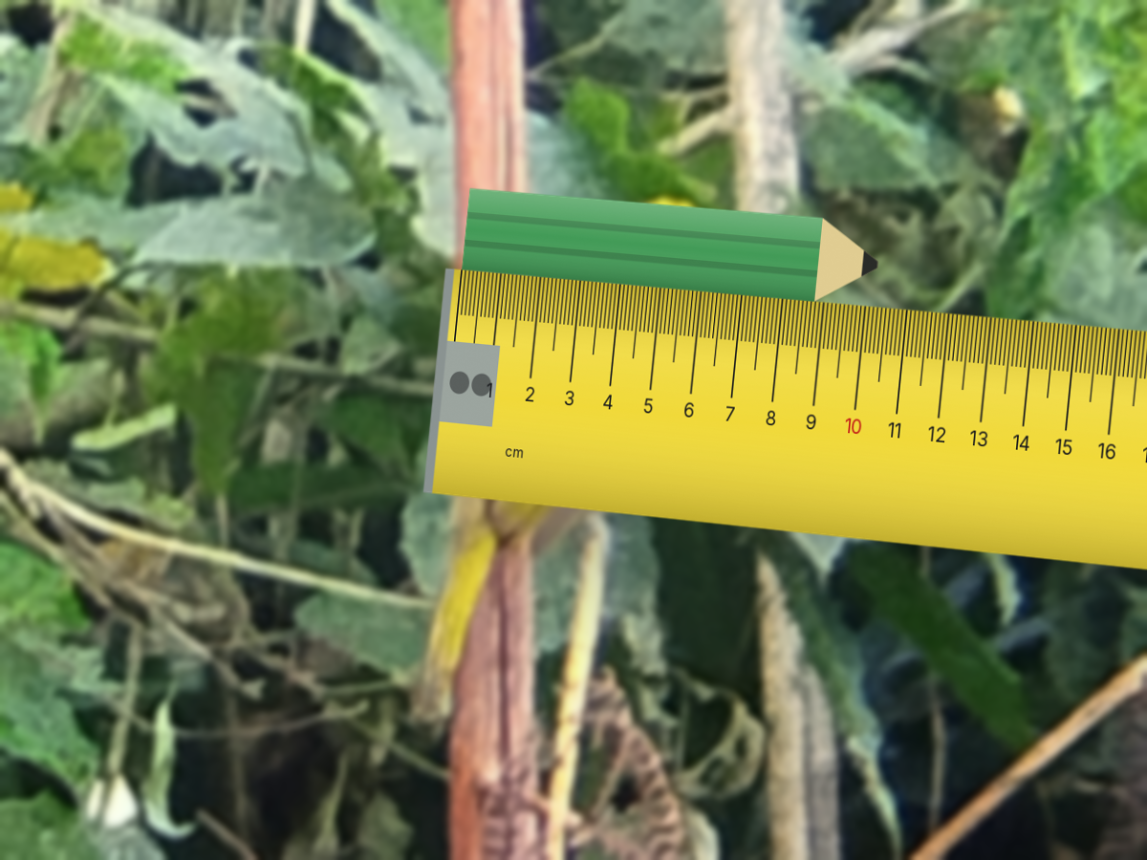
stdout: 10.2 cm
